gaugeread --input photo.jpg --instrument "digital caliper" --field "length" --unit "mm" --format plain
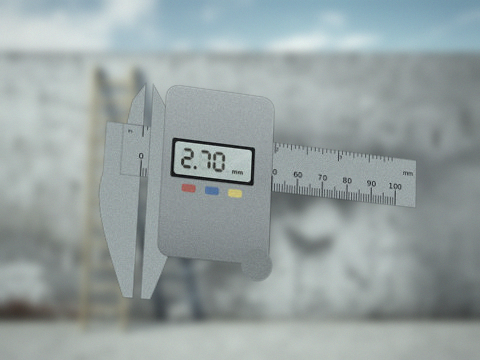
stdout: 2.70 mm
